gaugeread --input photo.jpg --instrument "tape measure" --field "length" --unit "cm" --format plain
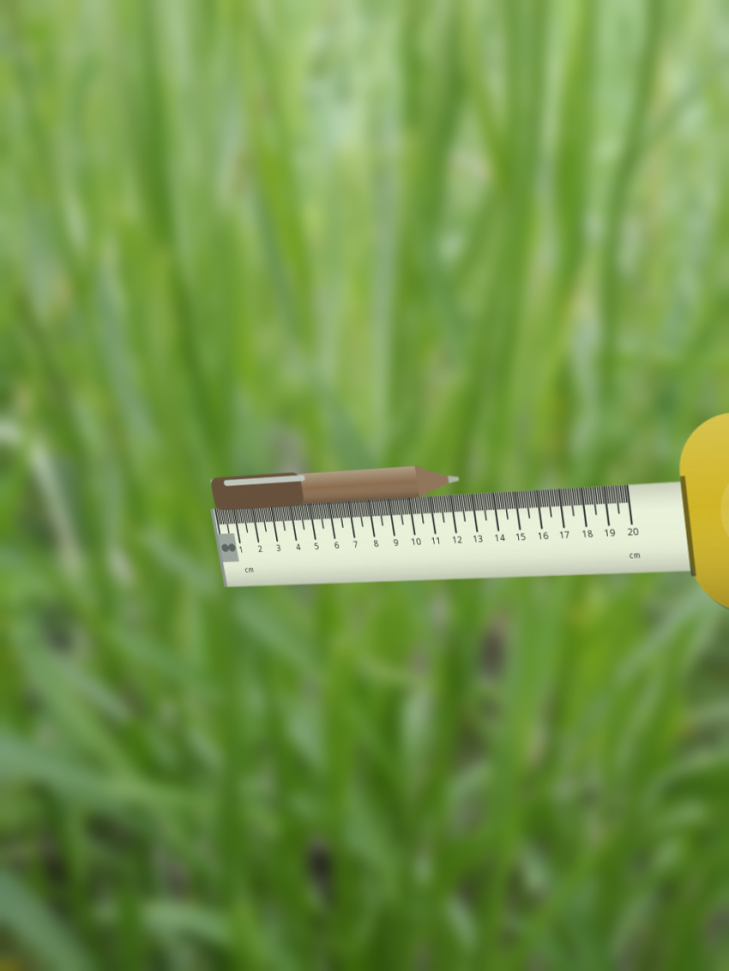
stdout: 12.5 cm
